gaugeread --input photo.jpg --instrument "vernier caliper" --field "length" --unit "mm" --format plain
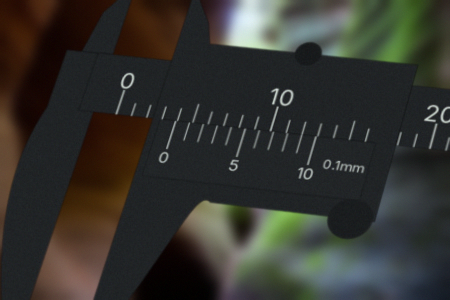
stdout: 3.9 mm
